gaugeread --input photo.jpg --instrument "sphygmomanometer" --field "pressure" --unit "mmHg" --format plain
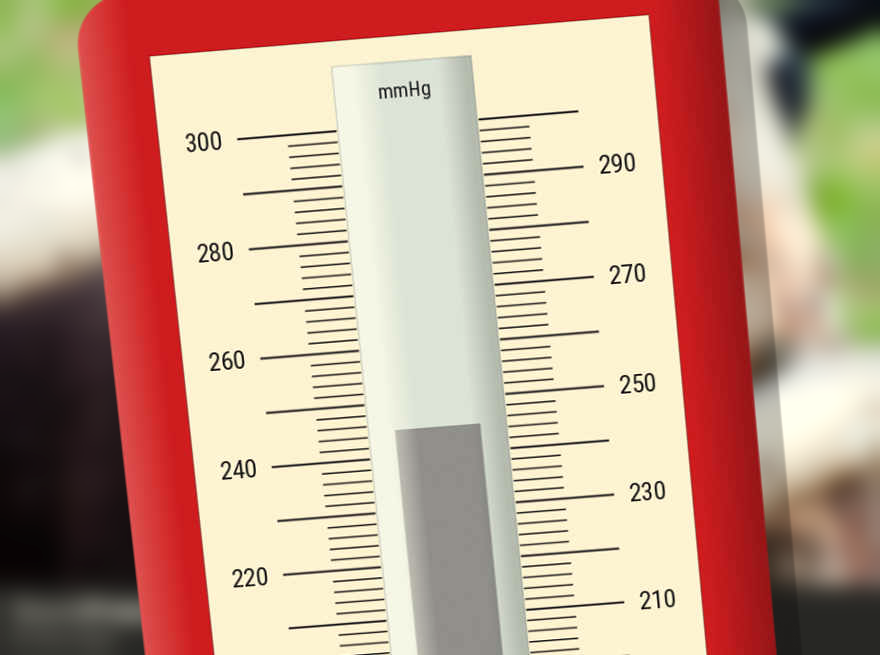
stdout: 245 mmHg
